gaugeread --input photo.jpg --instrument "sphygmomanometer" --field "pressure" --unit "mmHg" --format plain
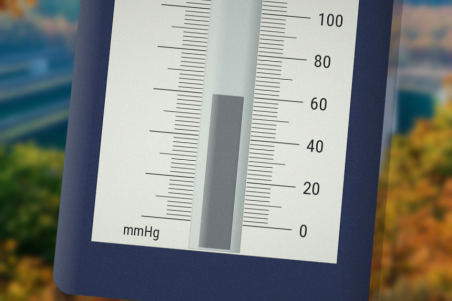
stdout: 60 mmHg
